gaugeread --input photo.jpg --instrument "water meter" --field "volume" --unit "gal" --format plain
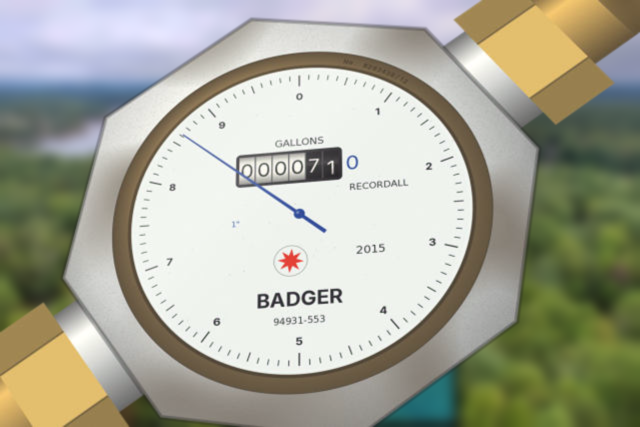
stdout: 708.6 gal
